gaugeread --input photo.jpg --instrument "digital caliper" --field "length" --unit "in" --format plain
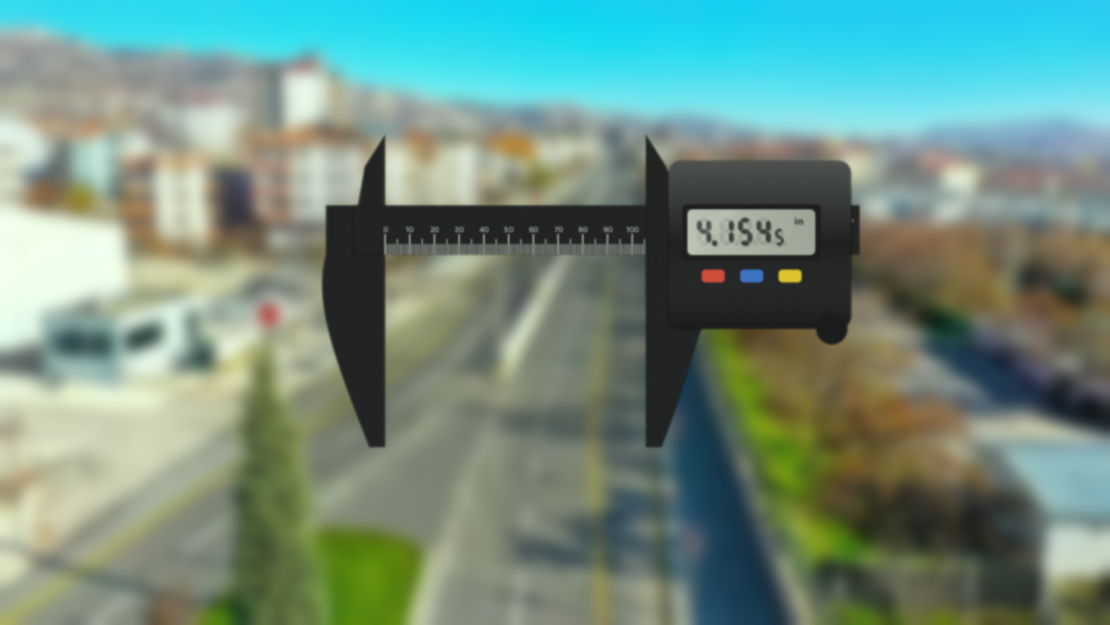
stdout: 4.1545 in
